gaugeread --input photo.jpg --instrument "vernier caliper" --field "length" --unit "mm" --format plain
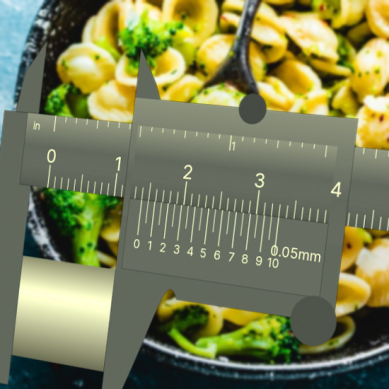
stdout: 14.0 mm
